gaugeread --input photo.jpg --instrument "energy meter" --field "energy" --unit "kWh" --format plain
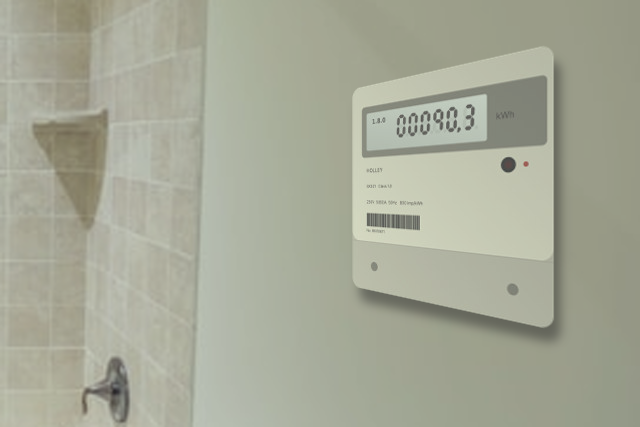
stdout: 90.3 kWh
